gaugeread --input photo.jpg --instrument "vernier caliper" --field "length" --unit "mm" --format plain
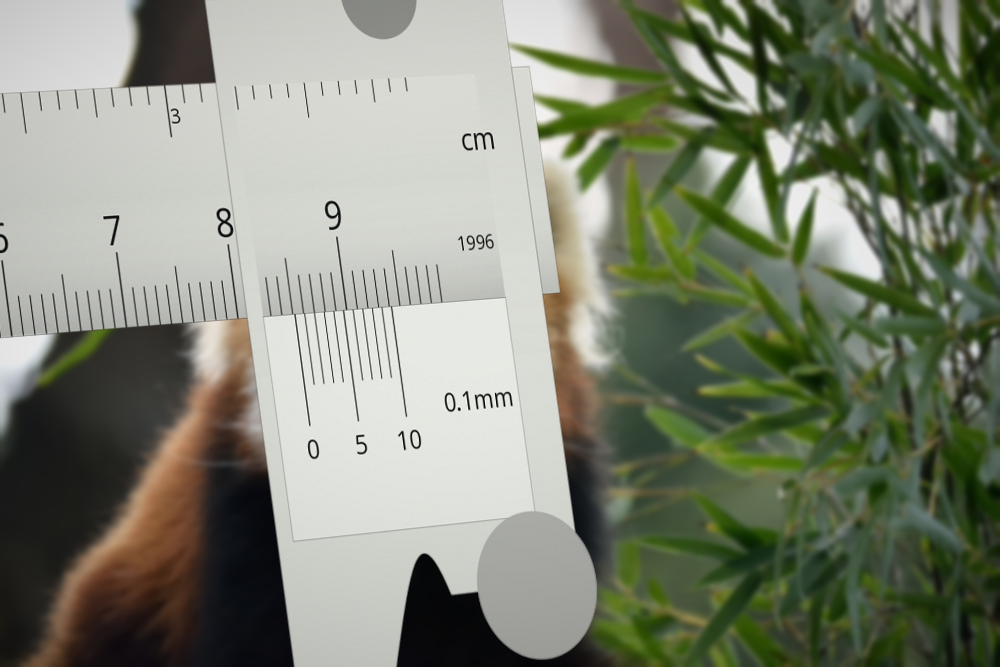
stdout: 85.2 mm
